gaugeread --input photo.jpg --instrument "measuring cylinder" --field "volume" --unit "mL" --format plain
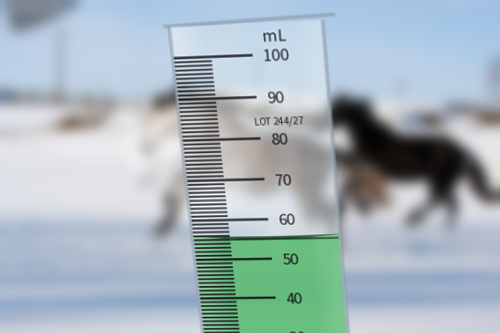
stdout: 55 mL
